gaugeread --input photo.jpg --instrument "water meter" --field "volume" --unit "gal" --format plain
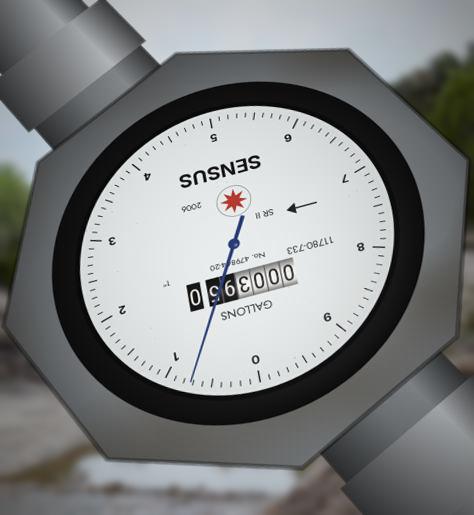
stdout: 3950.7 gal
